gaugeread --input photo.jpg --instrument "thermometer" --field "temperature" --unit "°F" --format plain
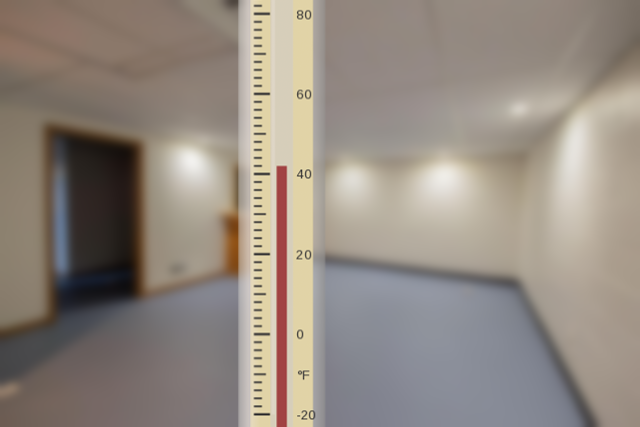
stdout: 42 °F
